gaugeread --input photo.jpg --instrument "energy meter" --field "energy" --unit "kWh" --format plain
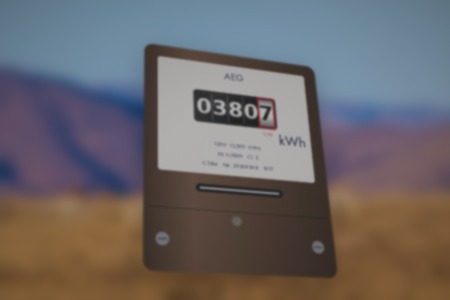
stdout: 380.7 kWh
